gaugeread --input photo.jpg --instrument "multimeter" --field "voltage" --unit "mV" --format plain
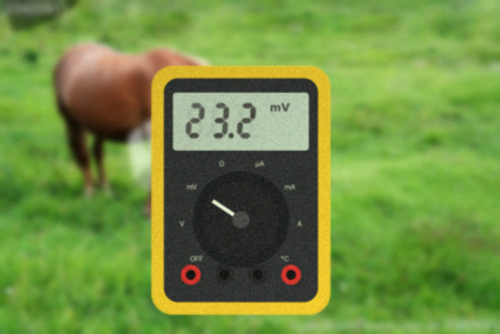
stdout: 23.2 mV
